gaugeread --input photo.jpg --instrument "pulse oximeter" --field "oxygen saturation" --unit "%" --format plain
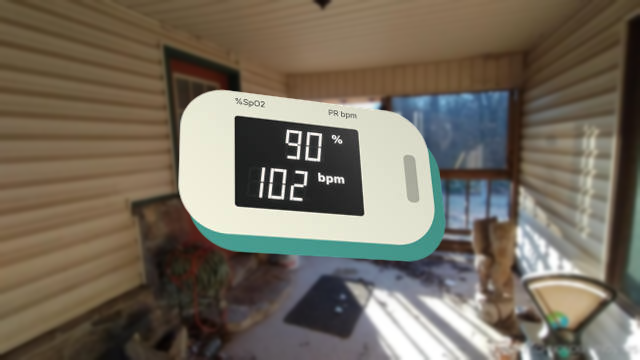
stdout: 90 %
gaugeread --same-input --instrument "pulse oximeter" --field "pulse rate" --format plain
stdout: 102 bpm
